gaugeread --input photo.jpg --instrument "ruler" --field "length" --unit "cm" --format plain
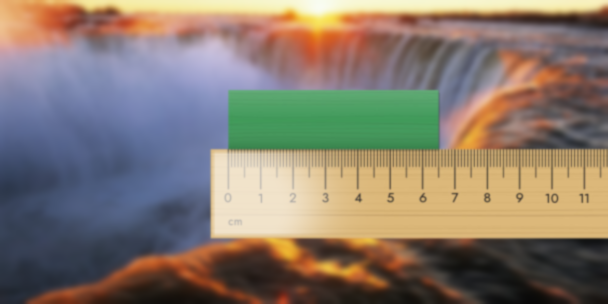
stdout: 6.5 cm
